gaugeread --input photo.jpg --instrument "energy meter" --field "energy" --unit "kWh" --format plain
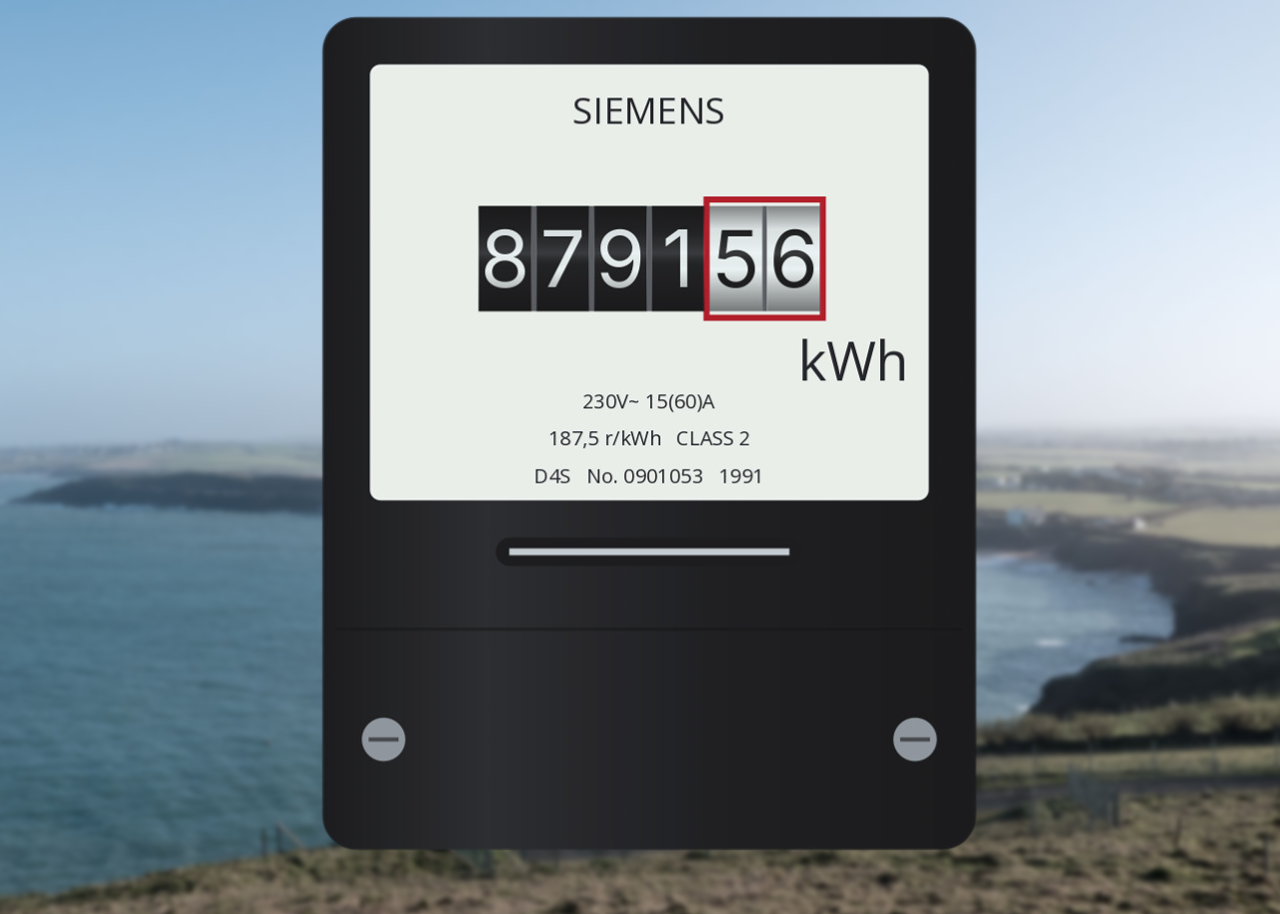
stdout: 8791.56 kWh
